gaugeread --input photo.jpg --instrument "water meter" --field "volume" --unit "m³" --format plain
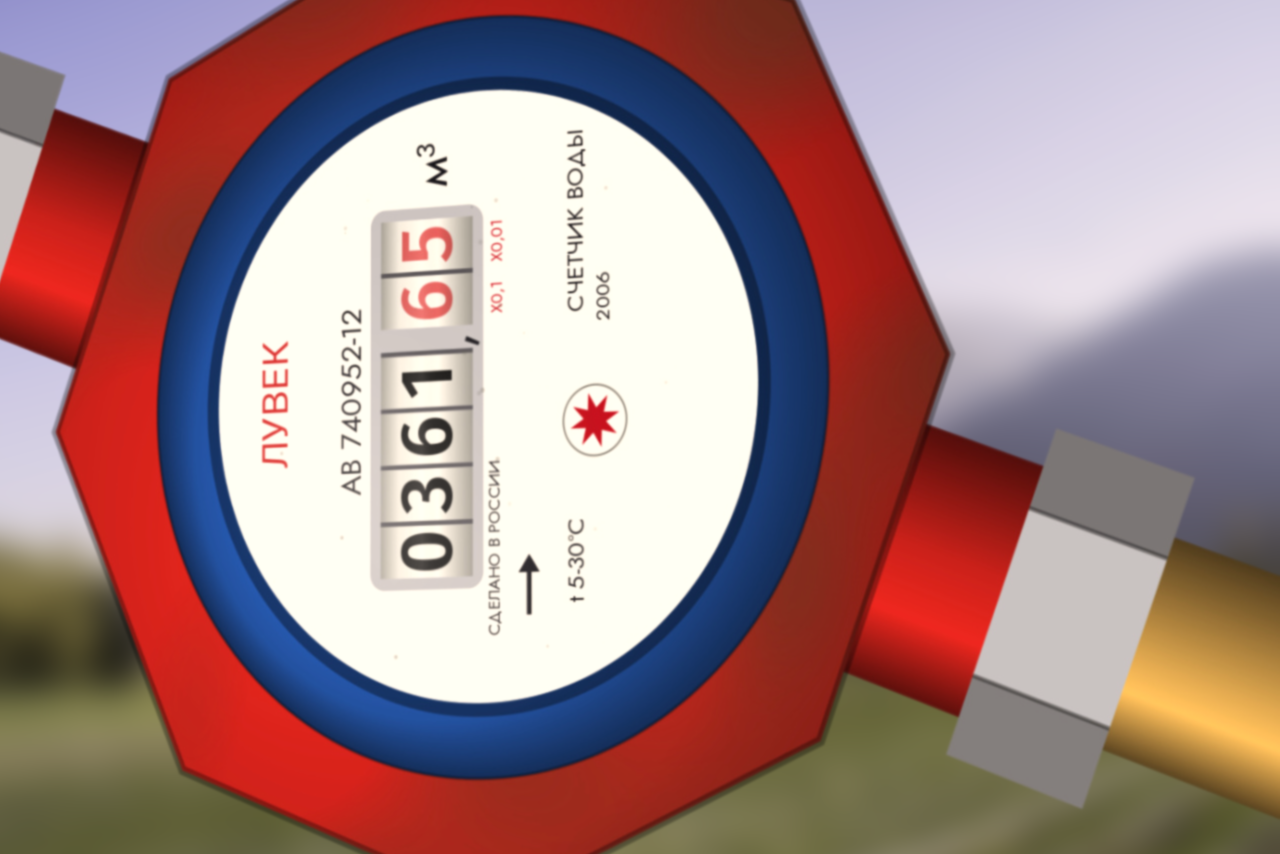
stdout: 361.65 m³
